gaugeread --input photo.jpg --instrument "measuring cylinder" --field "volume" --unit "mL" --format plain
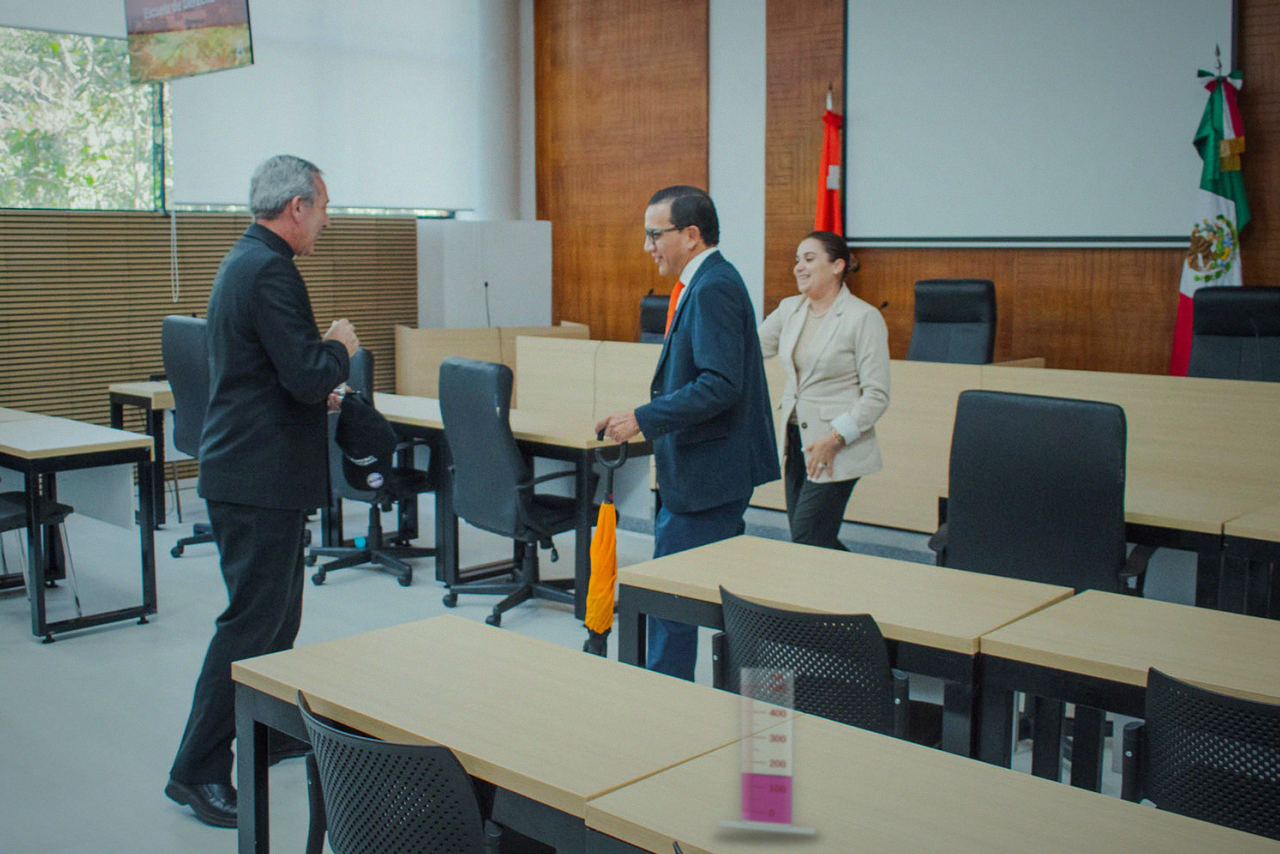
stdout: 150 mL
